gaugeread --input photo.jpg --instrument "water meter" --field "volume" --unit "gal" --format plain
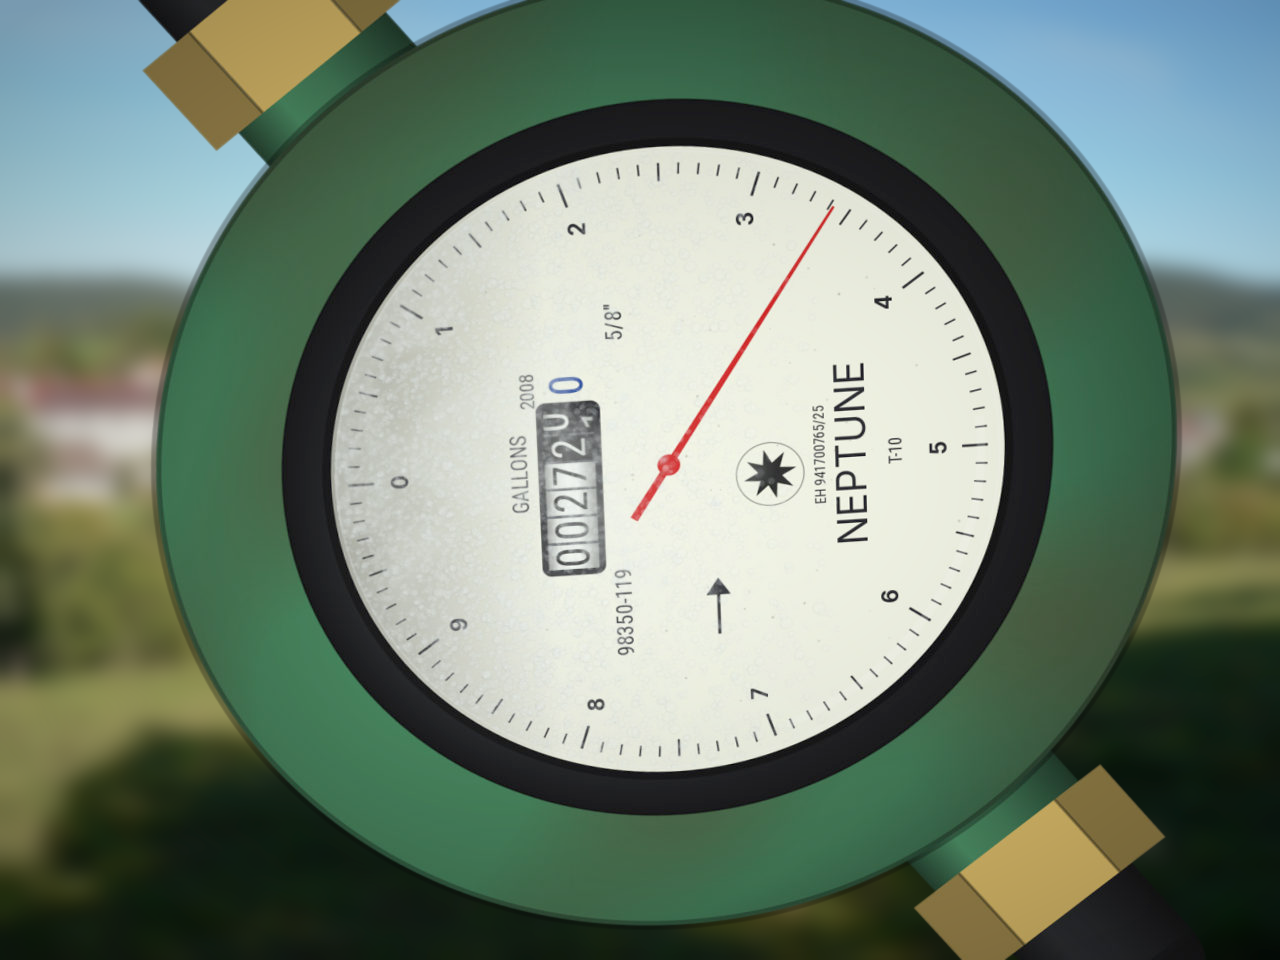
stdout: 27203.4 gal
